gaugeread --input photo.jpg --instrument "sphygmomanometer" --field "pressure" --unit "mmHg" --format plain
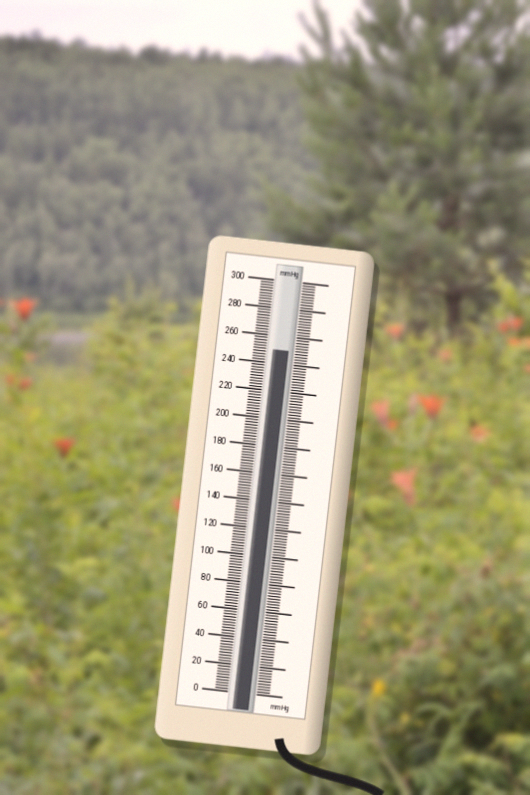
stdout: 250 mmHg
